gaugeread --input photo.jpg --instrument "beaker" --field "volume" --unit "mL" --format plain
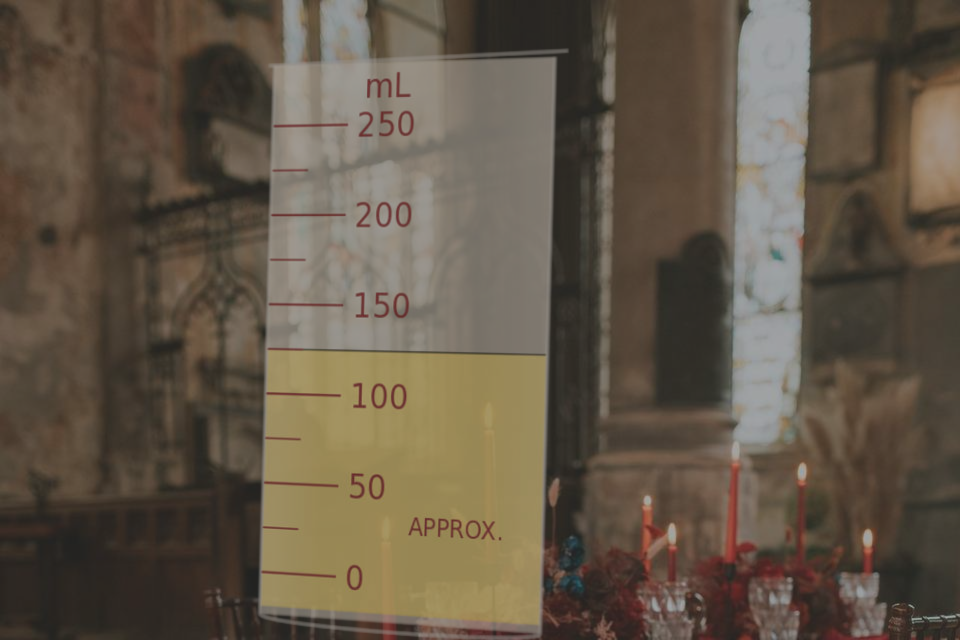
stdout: 125 mL
